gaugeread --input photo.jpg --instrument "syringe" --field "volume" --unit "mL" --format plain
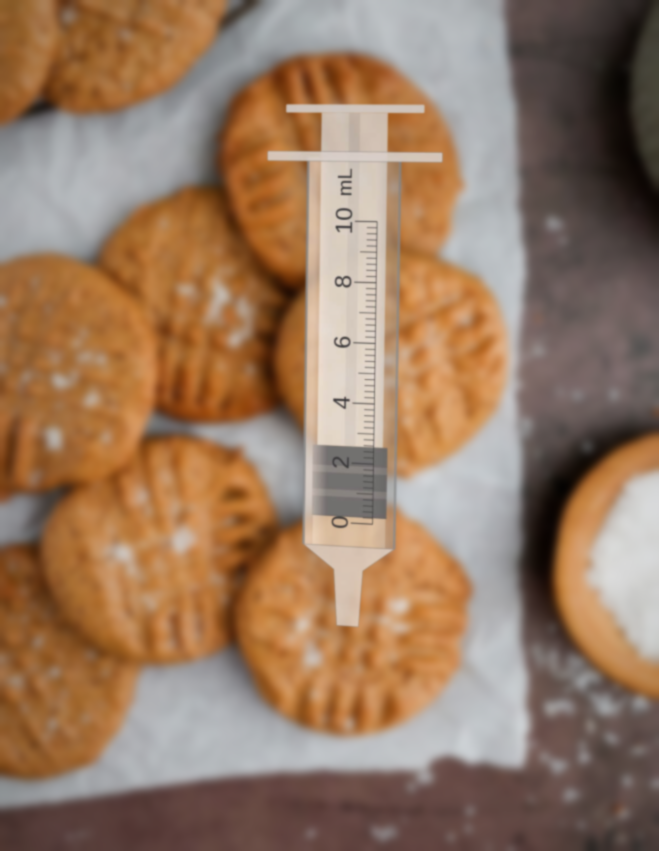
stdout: 0.2 mL
